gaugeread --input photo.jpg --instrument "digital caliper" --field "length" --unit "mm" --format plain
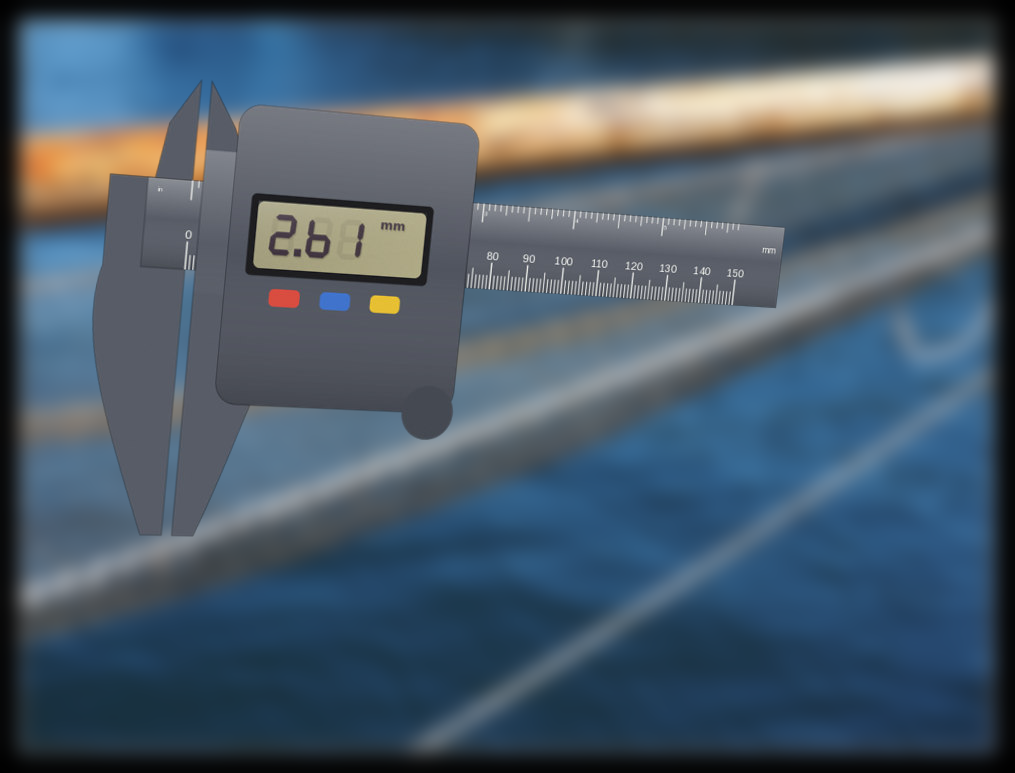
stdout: 2.61 mm
